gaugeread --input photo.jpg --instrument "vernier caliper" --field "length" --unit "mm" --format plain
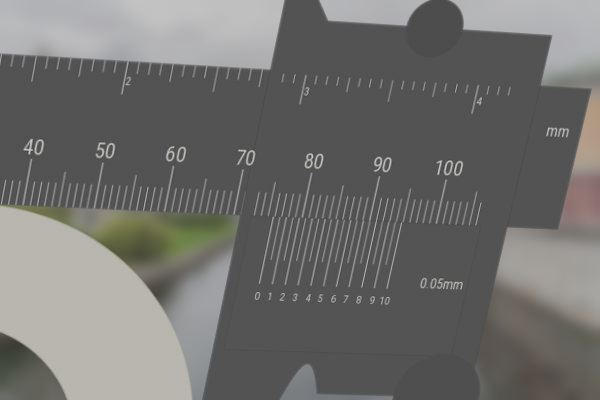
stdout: 75.8 mm
